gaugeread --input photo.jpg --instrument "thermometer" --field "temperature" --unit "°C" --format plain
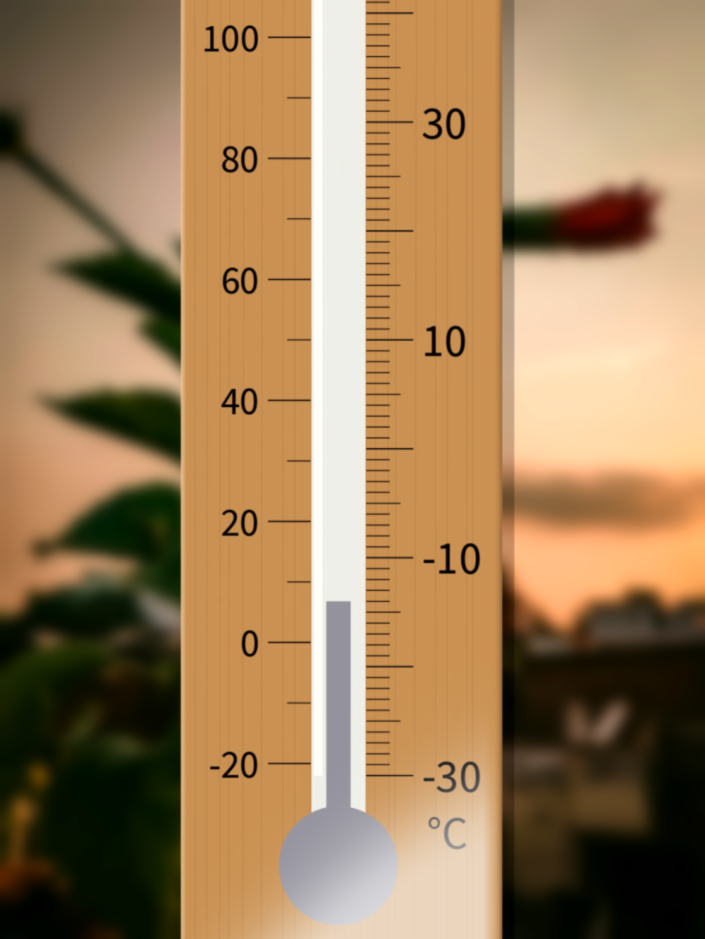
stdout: -14 °C
